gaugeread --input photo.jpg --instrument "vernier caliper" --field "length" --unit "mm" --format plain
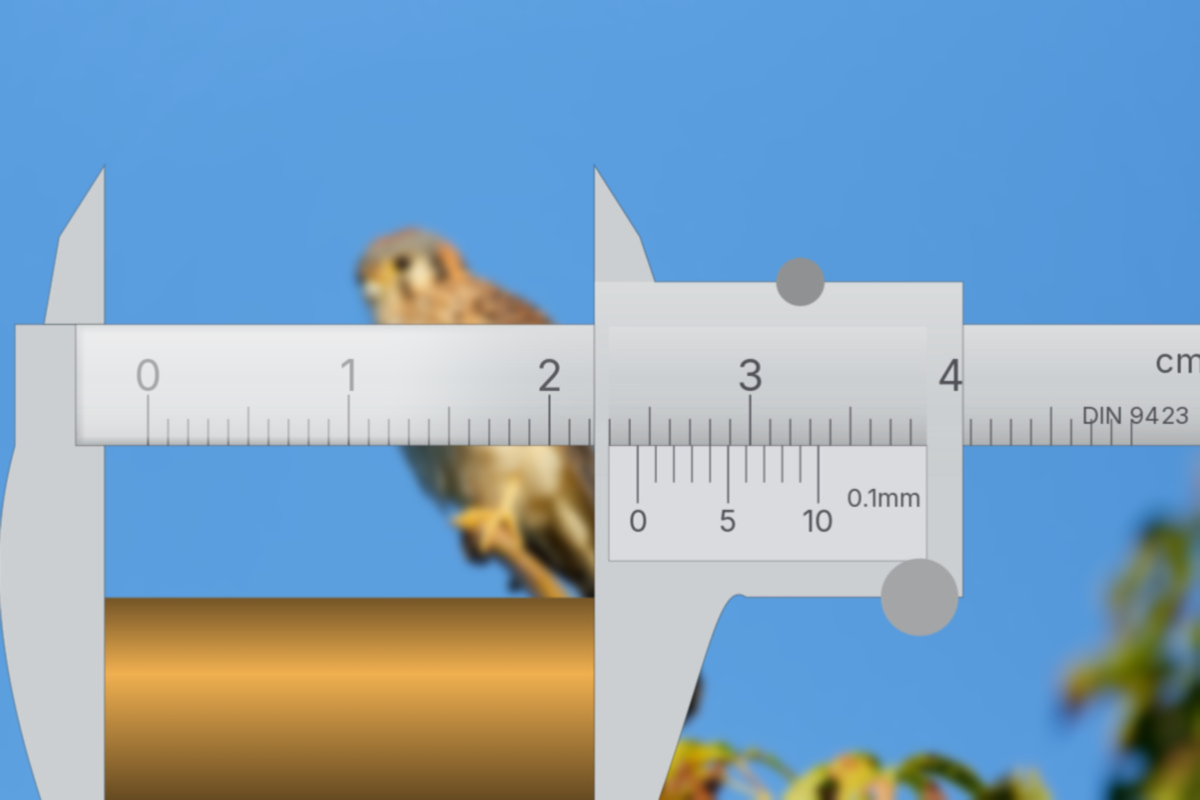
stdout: 24.4 mm
